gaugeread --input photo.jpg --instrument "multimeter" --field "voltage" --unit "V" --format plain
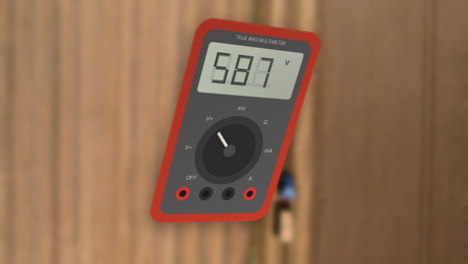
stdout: 587 V
